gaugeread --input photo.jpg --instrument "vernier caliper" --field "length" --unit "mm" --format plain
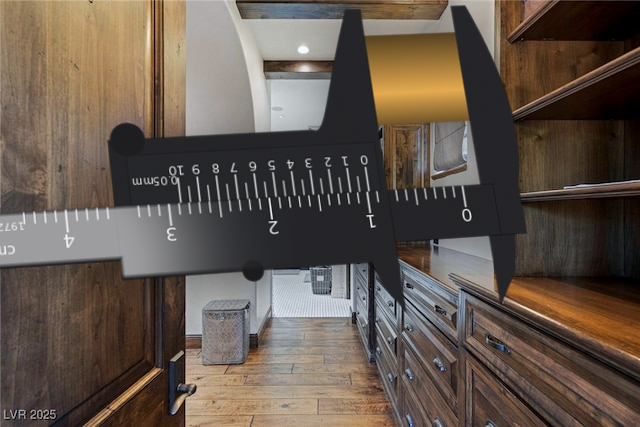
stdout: 9.8 mm
